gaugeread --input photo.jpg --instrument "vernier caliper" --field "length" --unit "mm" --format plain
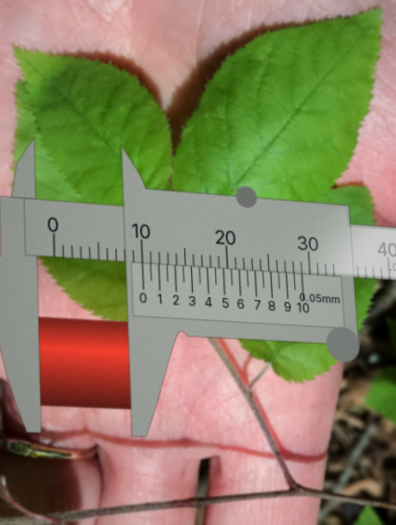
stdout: 10.0 mm
